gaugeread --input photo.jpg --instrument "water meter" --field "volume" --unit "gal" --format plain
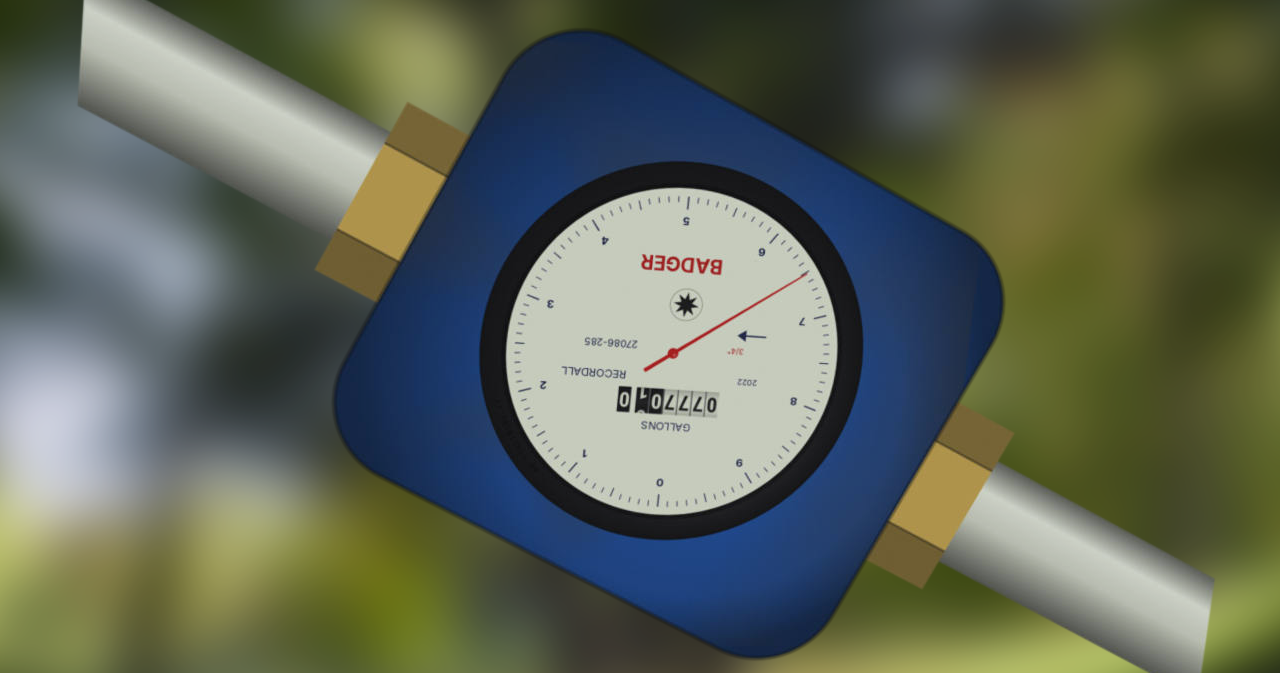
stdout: 777006.5 gal
